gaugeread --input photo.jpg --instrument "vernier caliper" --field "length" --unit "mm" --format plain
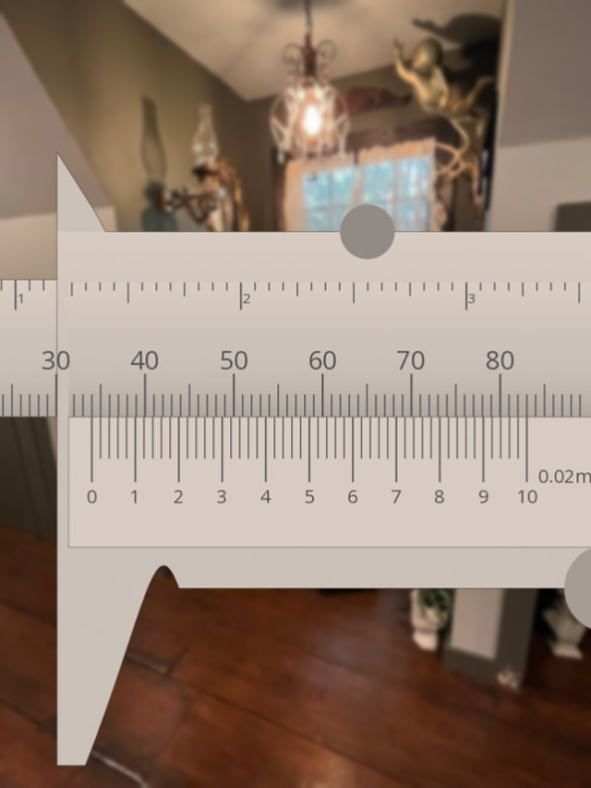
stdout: 34.0 mm
